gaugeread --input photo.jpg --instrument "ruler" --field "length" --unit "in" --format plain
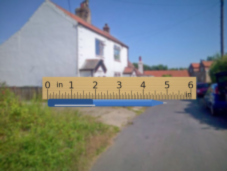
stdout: 5 in
